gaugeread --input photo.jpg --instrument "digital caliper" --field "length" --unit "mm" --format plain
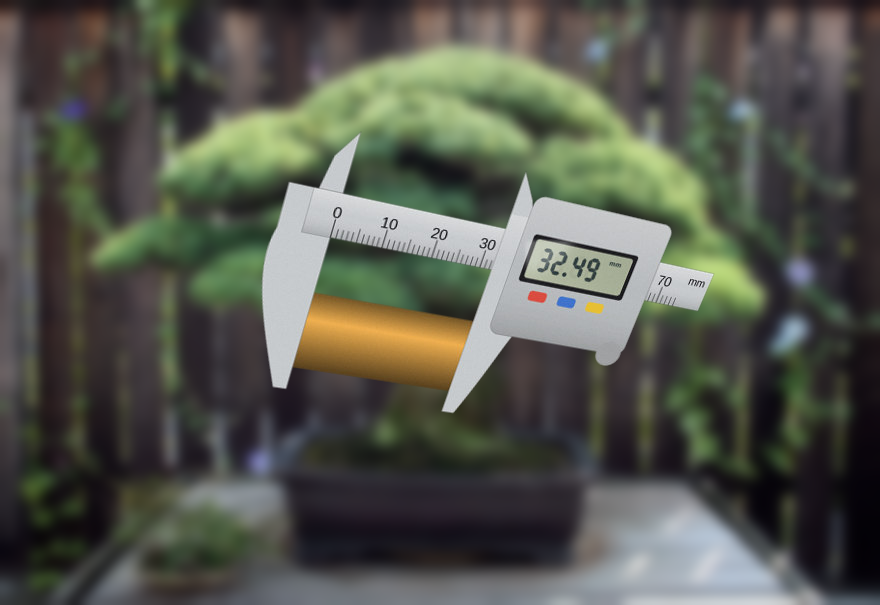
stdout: 32.49 mm
